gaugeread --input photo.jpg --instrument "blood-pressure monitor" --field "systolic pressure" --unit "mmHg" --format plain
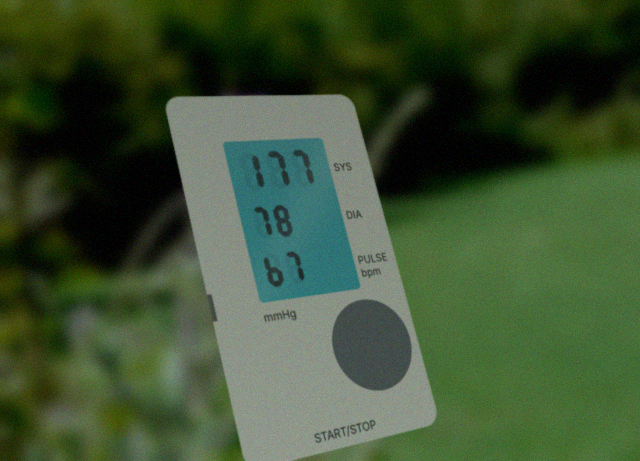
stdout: 177 mmHg
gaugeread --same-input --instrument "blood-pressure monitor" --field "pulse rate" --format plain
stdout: 67 bpm
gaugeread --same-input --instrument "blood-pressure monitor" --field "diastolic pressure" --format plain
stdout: 78 mmHg
